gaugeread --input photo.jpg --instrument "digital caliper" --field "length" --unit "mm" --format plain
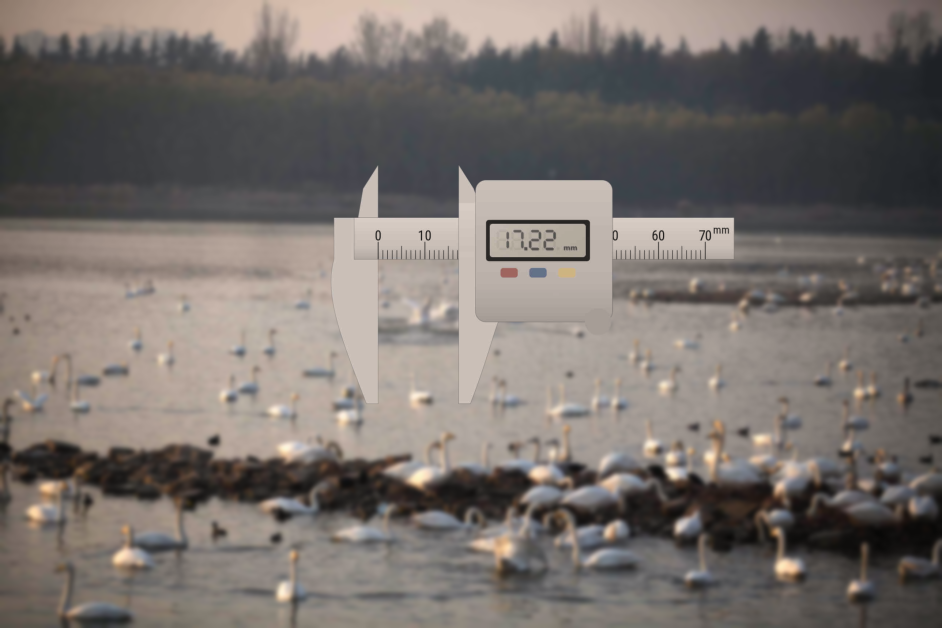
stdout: 17.22 mm
